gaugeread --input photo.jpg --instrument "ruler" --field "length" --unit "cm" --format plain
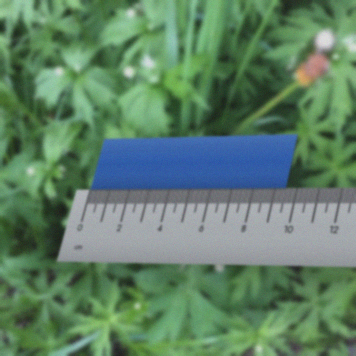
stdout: 9.5 cm
